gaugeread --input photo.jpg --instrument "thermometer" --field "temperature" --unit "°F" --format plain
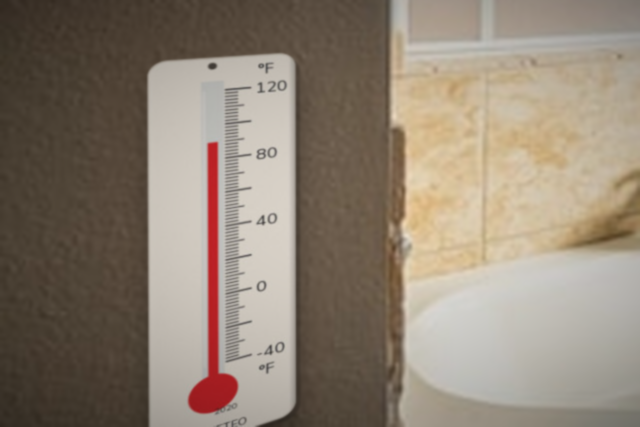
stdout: 90 °F
